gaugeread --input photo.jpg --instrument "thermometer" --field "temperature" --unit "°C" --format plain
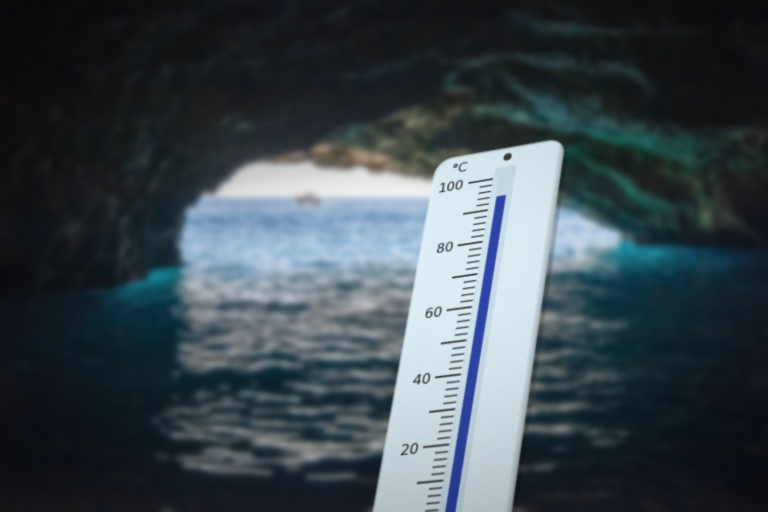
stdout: 94 °C
